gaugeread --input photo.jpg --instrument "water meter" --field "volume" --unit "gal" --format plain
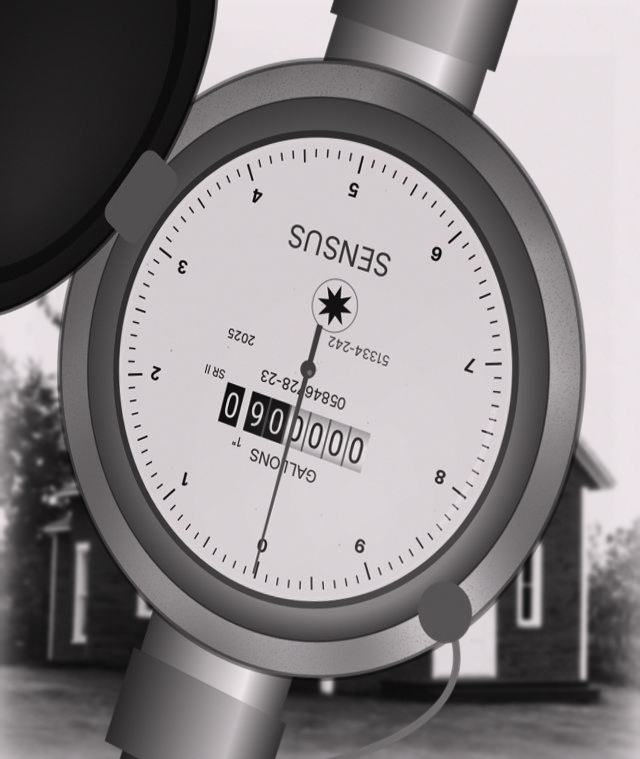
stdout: 60.0 gal
